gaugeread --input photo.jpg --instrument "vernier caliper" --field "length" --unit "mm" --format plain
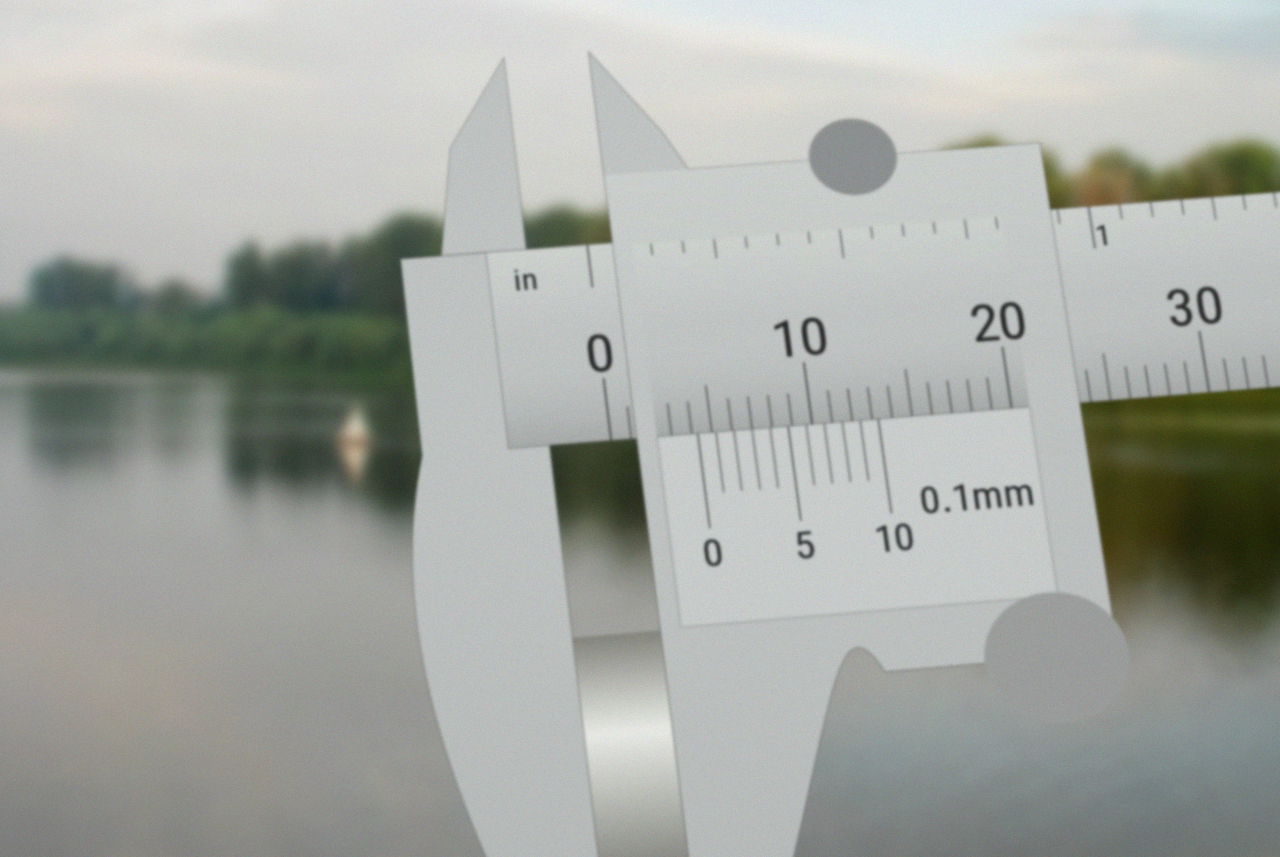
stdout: 4.3 mm
